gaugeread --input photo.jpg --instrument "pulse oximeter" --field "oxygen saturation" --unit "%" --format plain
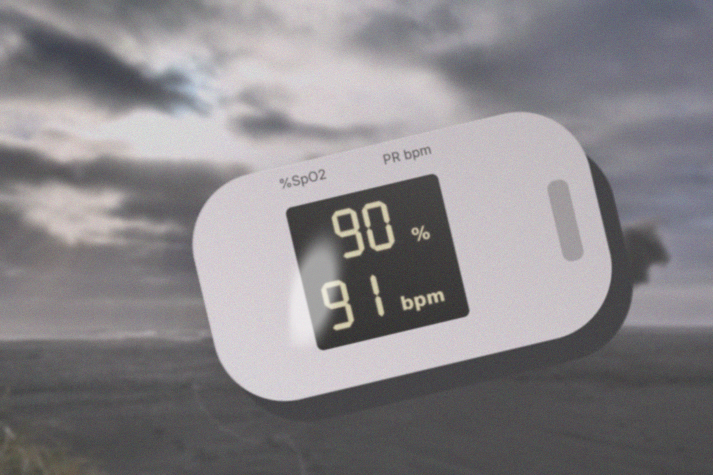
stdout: 90 %
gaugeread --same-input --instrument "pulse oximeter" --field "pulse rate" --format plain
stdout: 91 bpm
